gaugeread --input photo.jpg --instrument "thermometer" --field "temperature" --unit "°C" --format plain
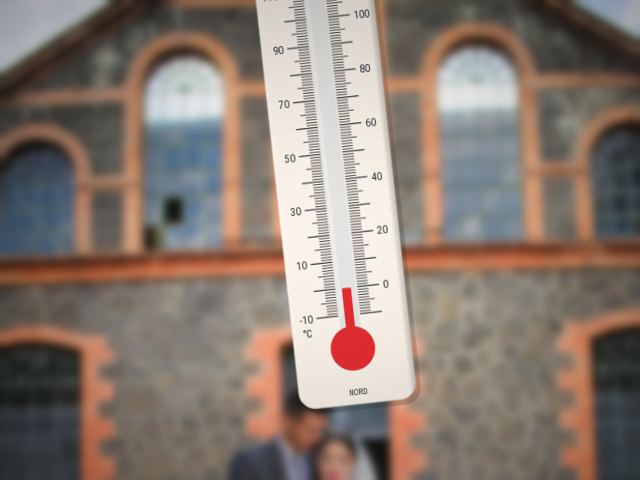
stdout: 0 °C
